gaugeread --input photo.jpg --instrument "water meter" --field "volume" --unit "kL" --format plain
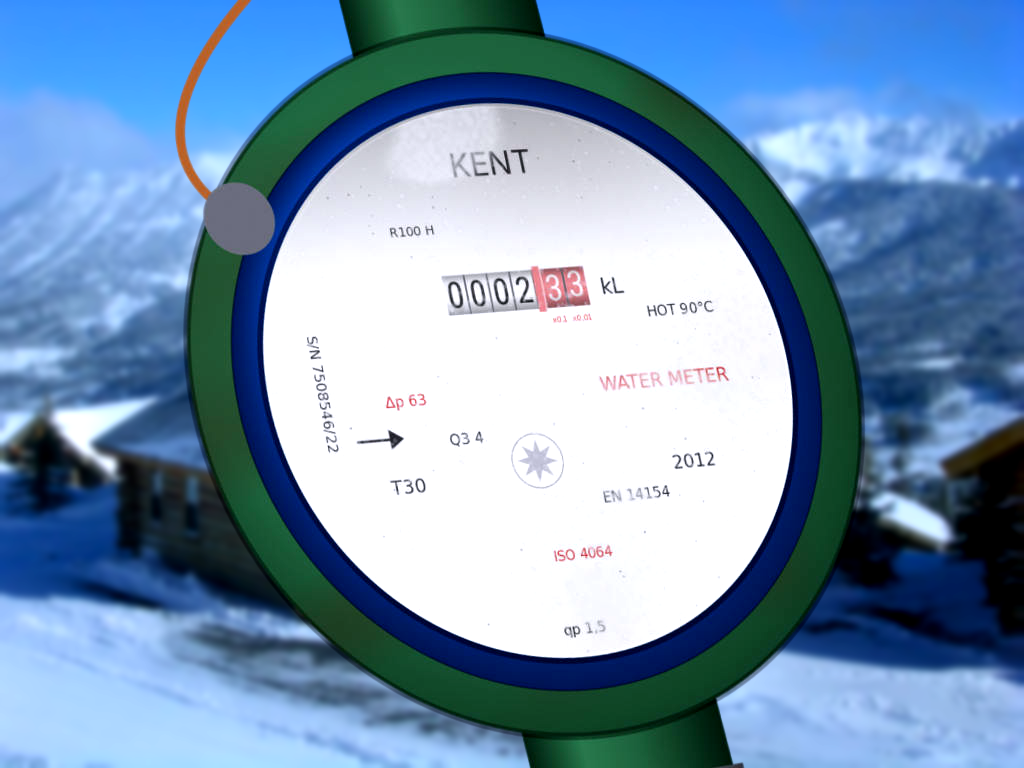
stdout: 2.33 kL
